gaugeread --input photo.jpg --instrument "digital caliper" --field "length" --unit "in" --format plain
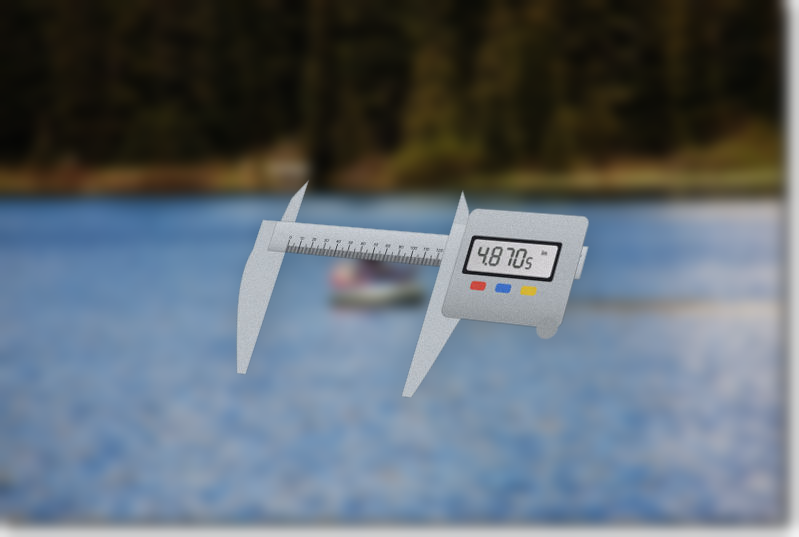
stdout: 4.8705 in
